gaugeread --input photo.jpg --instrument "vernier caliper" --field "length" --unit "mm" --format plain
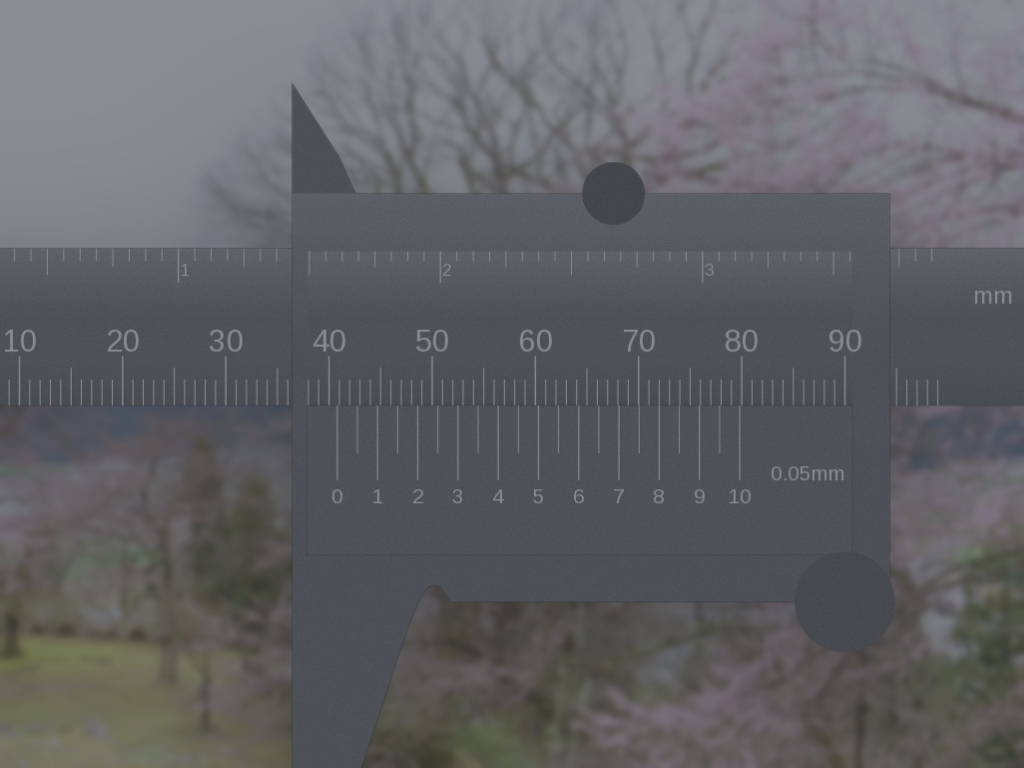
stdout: 40.8 mm
